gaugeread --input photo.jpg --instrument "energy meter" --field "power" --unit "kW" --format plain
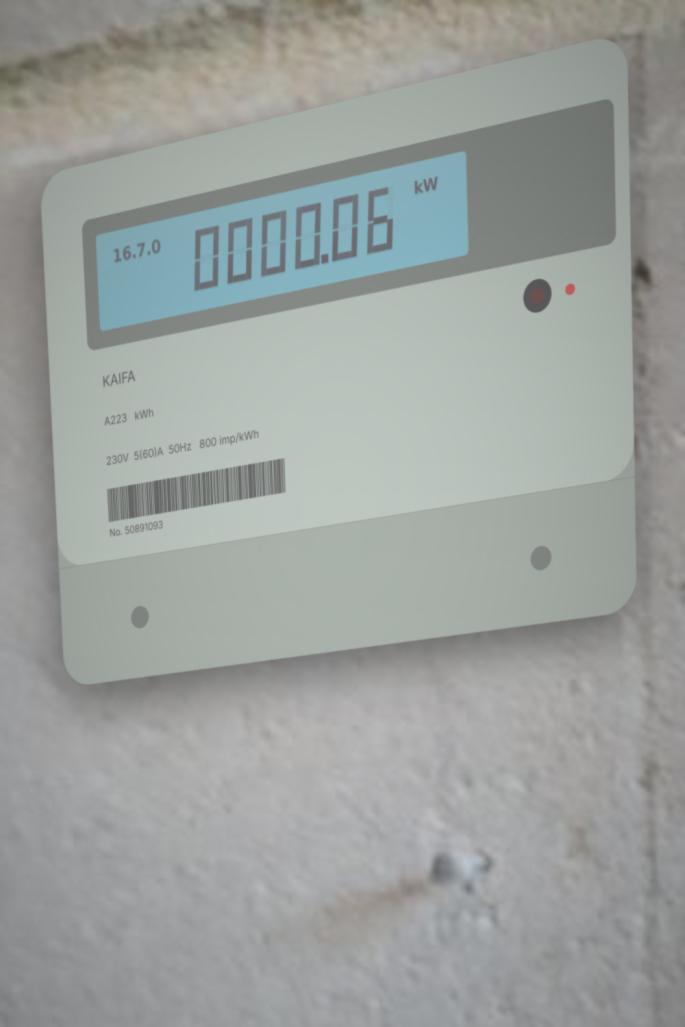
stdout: 0.06 kW
